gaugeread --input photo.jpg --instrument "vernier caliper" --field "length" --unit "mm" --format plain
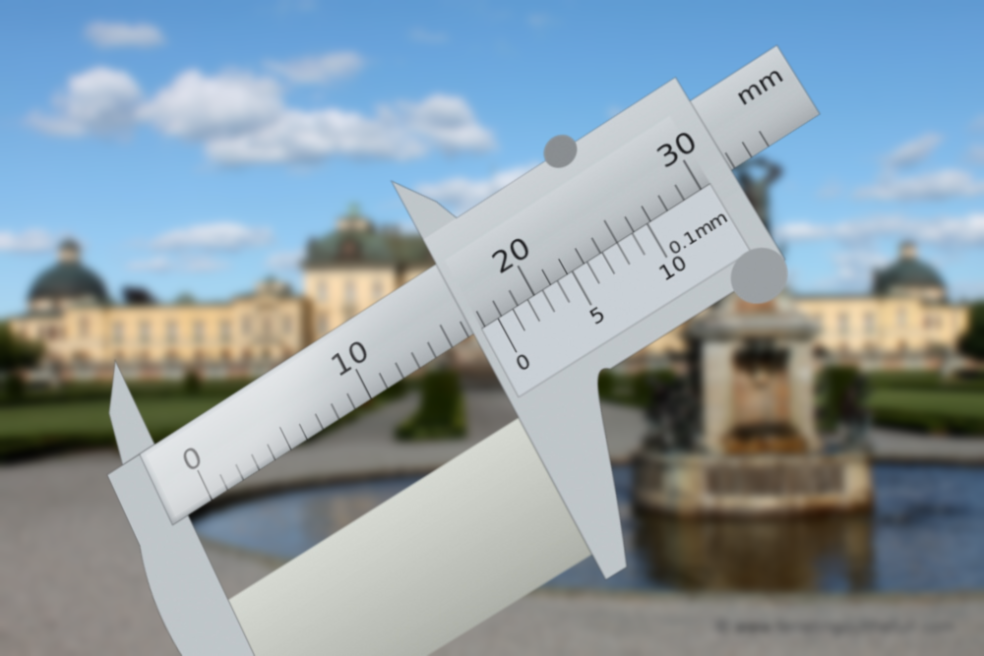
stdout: 17.8 mm
